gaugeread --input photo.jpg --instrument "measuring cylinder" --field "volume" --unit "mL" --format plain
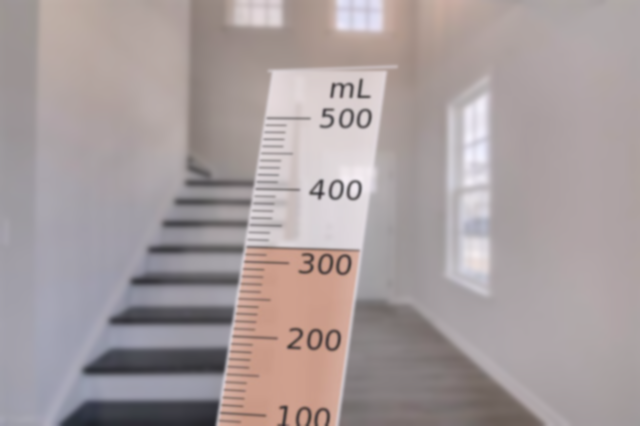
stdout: 320 mL
